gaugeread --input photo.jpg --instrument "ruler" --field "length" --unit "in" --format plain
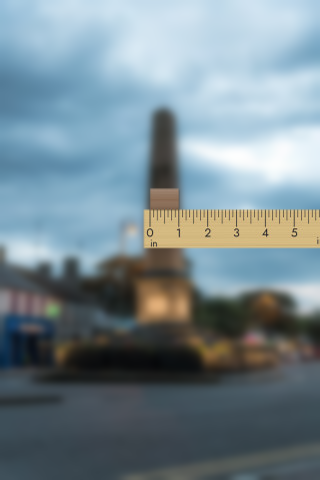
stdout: 1 in
